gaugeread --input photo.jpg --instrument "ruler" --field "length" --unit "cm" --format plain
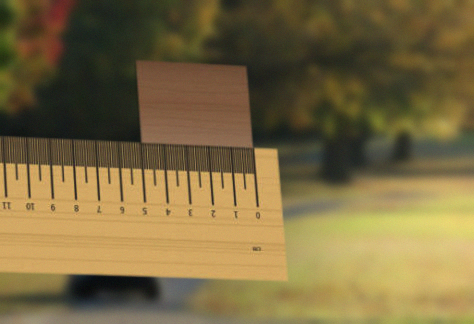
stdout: 5 cm
